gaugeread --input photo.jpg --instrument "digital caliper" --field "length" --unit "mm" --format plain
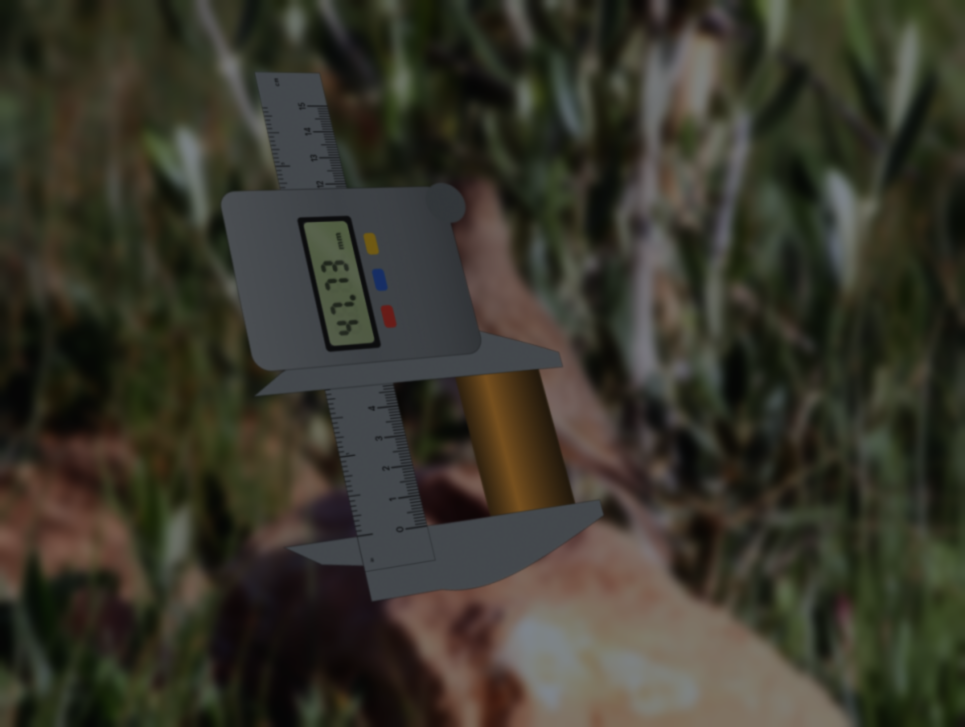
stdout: 47.73 mm
